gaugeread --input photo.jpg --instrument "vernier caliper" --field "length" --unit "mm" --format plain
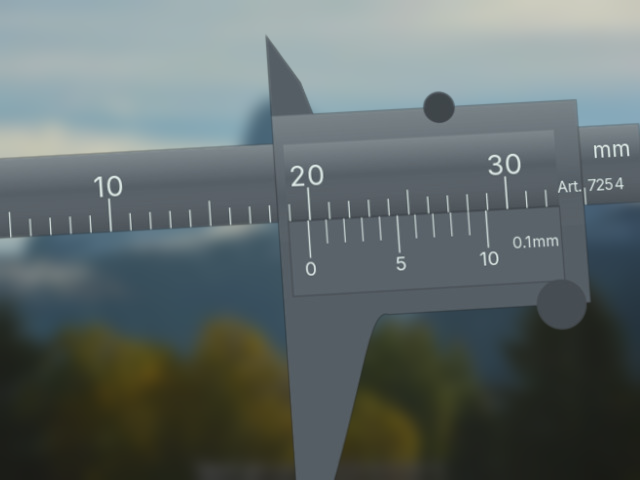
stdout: 19.9 mm
